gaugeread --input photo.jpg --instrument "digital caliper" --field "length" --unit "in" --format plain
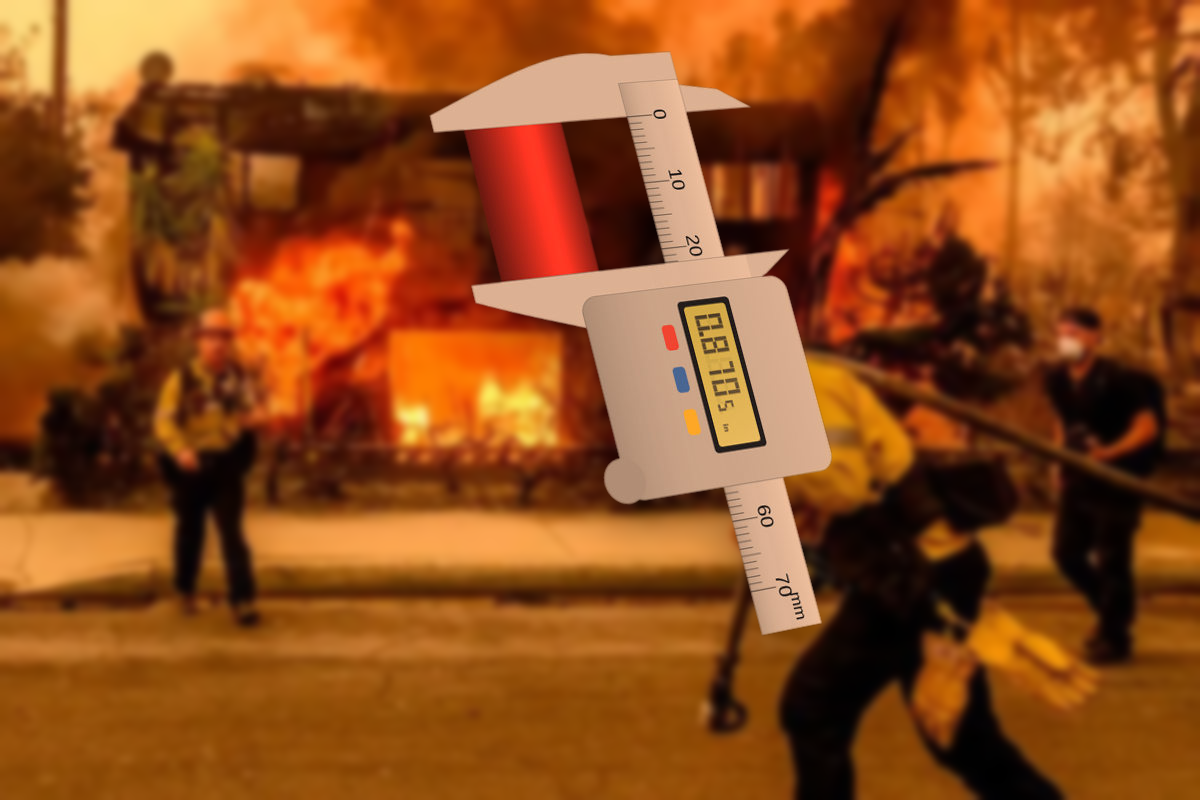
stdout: 0.8705 in
